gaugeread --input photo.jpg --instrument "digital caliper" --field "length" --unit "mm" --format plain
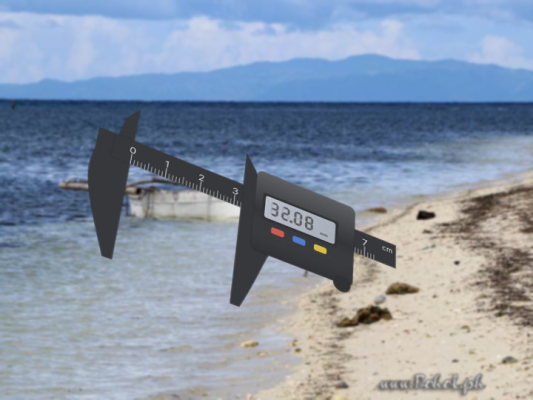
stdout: 32.08 mm
